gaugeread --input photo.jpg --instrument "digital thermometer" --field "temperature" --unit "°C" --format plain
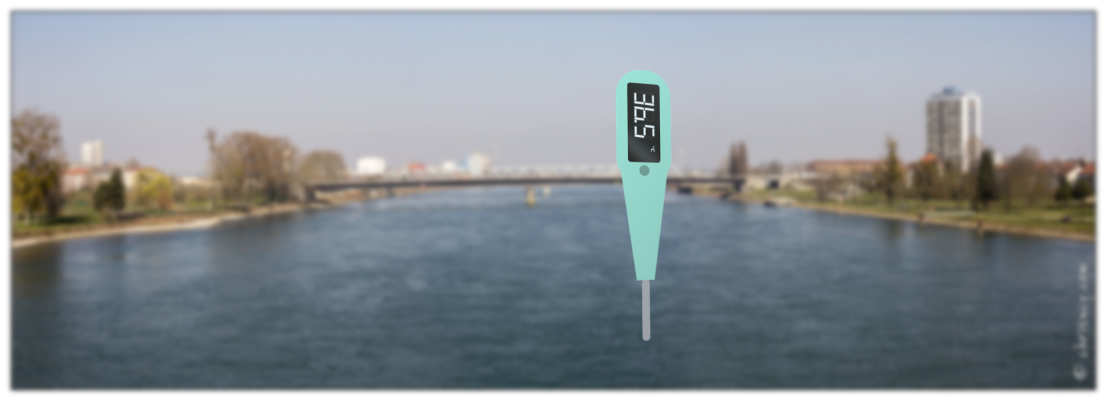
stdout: 36.5 °C
